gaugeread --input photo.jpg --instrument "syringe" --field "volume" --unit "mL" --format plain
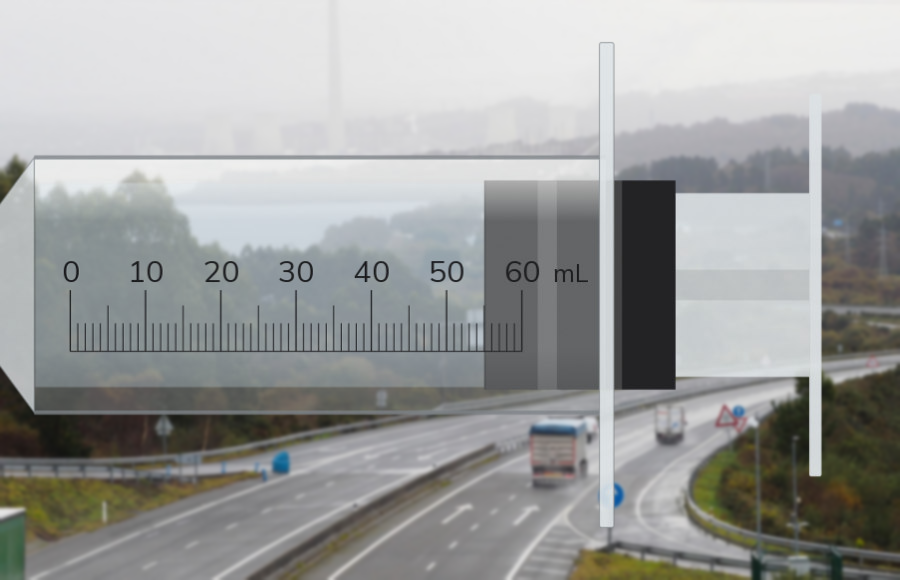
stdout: 55 mL
